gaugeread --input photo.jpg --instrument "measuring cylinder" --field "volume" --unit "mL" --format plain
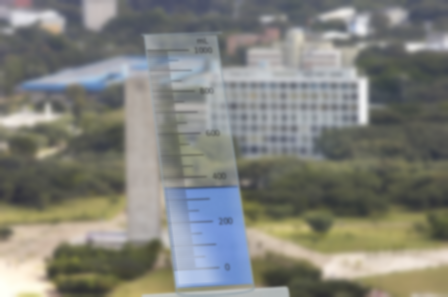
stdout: 350 mL
